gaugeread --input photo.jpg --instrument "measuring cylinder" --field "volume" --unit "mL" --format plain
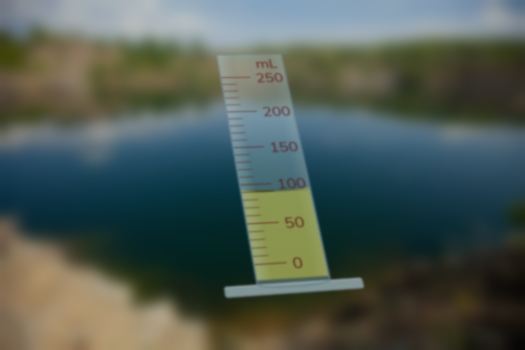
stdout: 90 mL
